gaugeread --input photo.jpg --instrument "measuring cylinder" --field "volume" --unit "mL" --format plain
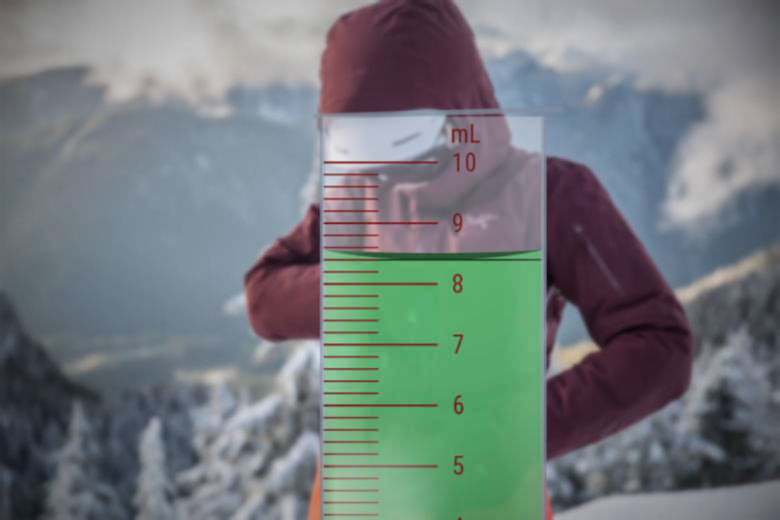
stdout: 8.4 mL
